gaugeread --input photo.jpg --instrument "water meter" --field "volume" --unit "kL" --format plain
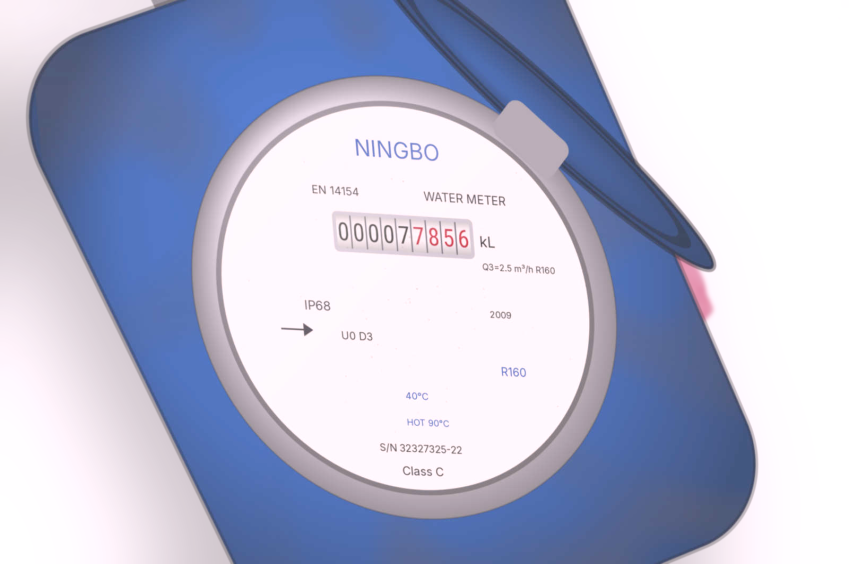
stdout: 7.7856 kL
